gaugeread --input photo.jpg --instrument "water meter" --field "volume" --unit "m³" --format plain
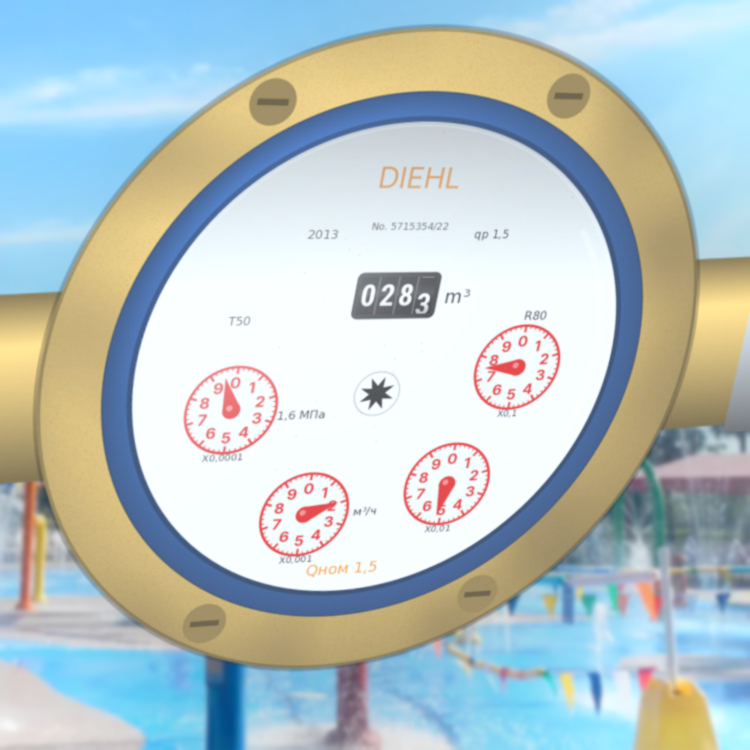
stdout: 282.7519 m³
